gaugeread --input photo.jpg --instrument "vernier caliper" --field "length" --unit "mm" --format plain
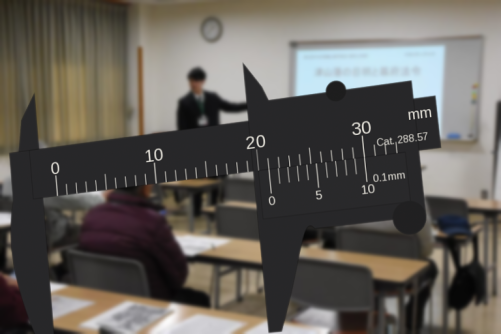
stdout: 21.0 mm
